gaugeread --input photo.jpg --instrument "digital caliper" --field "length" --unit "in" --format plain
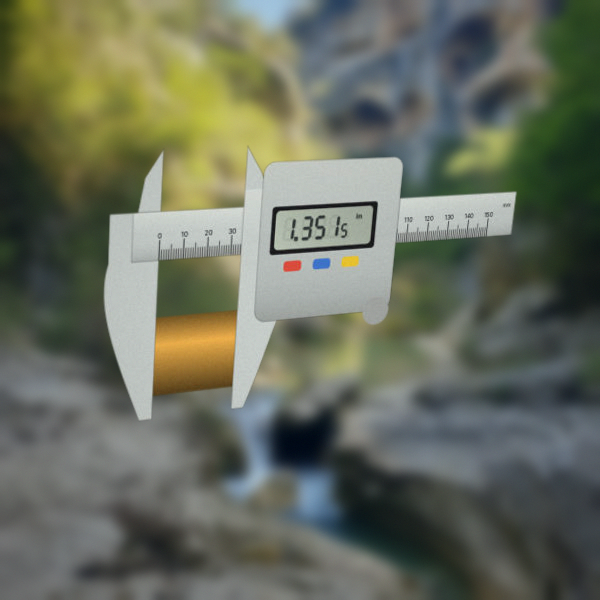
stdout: 1.3515 in
